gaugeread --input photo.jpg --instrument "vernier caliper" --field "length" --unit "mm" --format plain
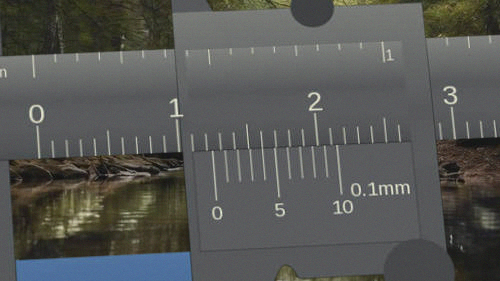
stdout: 12.4 mm
